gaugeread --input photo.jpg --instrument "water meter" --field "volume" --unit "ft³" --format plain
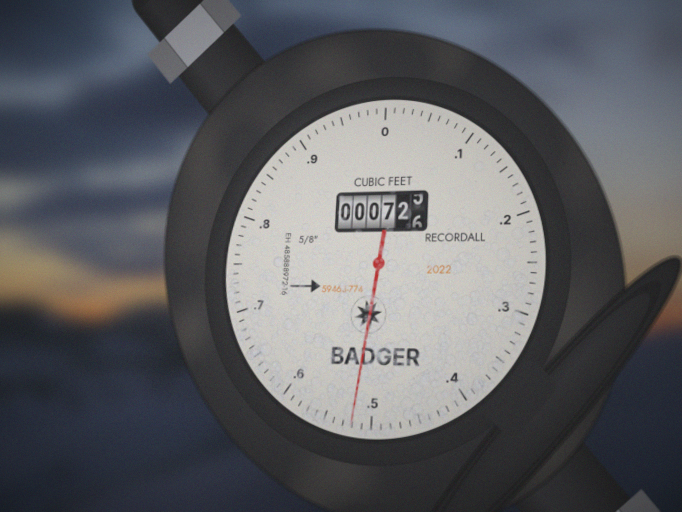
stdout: 725.52 ft³
